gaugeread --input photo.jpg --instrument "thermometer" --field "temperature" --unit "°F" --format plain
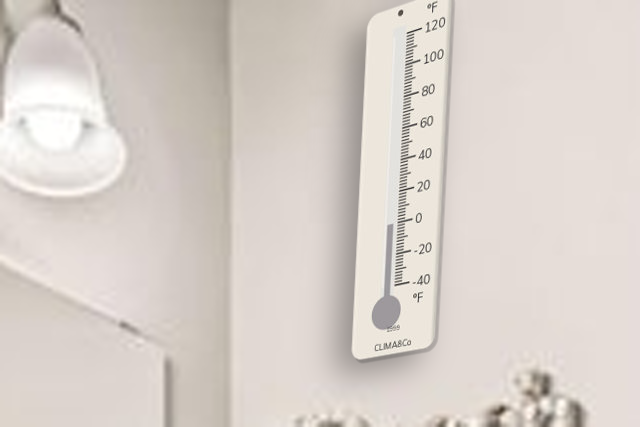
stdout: 0 °F
